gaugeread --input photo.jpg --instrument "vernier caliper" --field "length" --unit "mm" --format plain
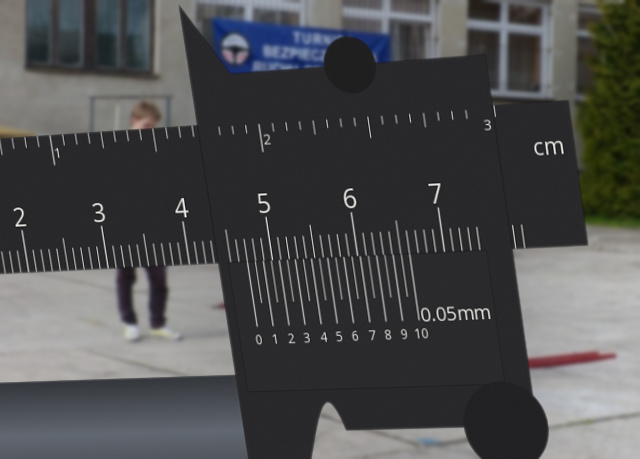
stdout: 47.0 mm
